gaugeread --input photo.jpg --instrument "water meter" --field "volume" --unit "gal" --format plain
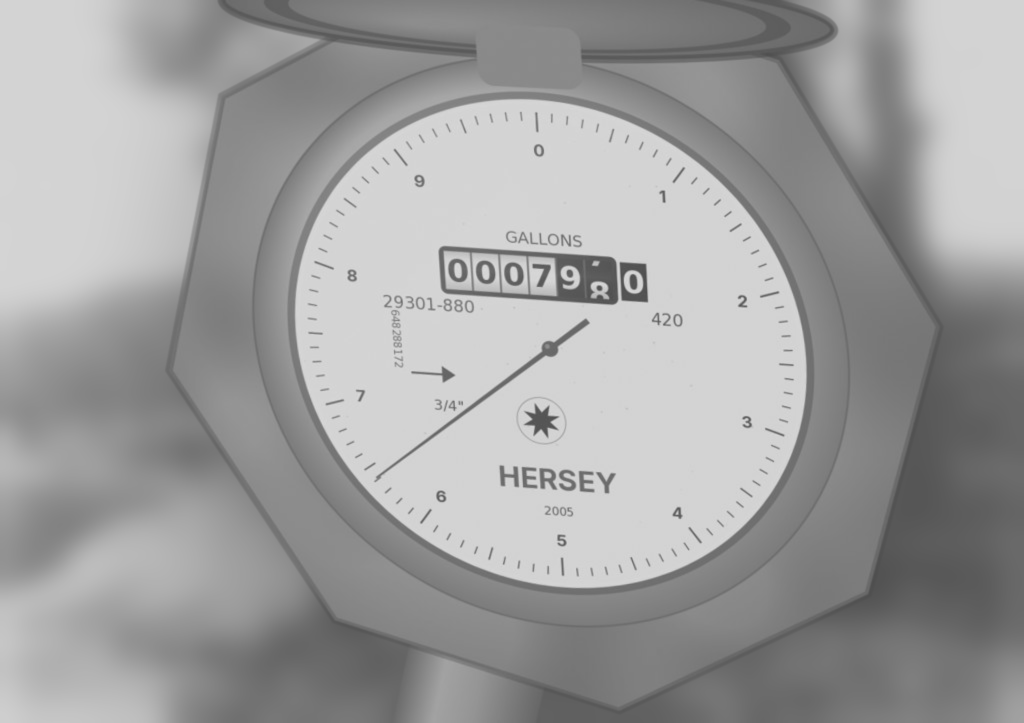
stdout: 7976.4 gal
